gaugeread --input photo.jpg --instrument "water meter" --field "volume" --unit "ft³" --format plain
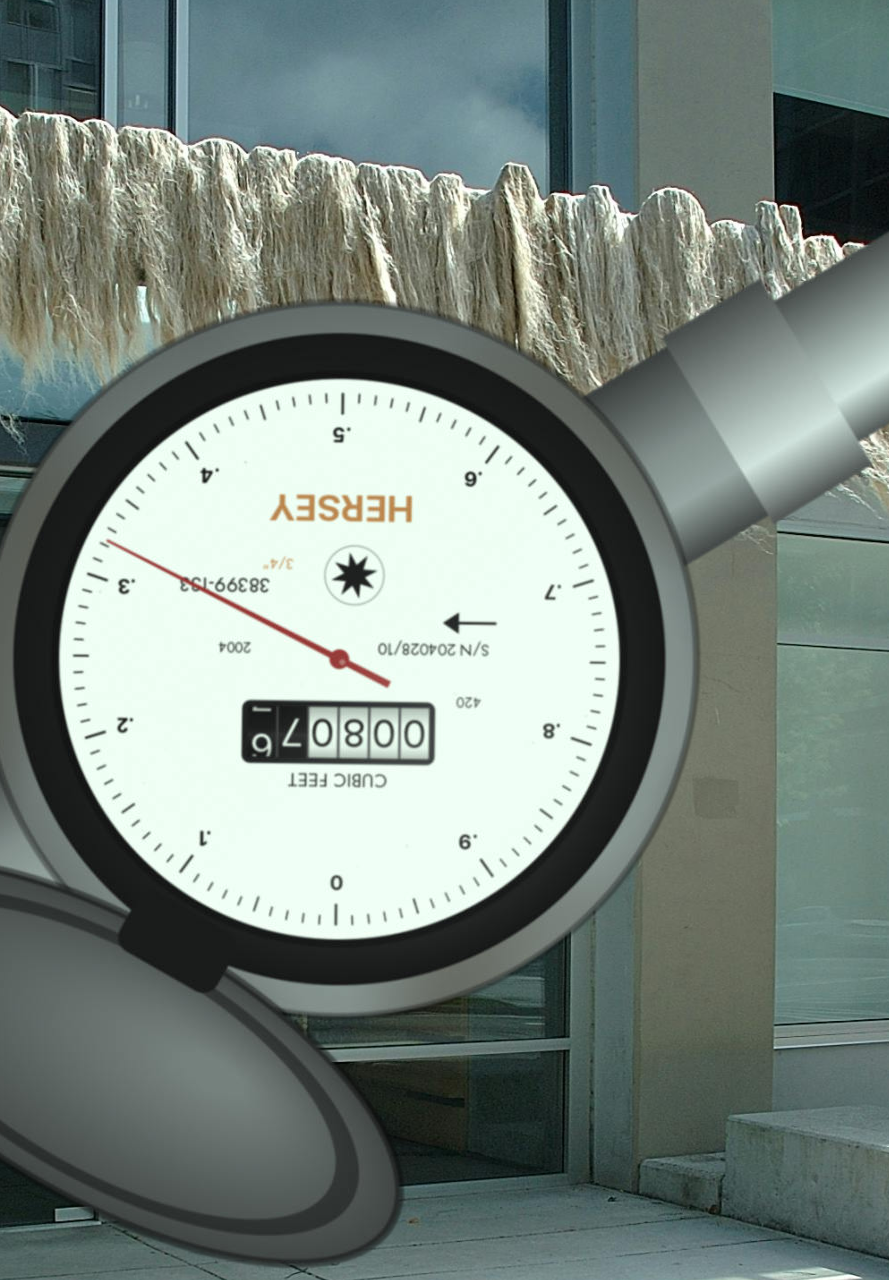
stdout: 8076.32 ft³
